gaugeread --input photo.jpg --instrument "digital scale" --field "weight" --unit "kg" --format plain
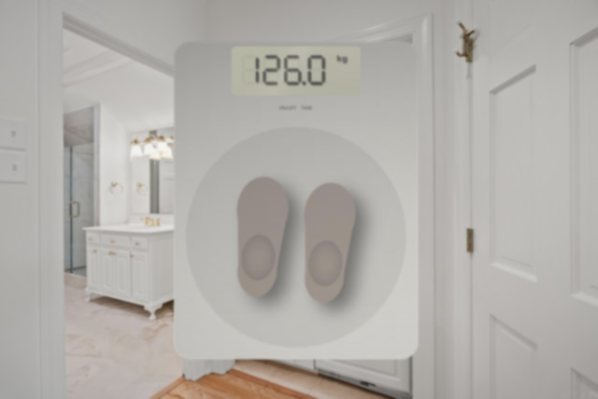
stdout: 126.0 kg
